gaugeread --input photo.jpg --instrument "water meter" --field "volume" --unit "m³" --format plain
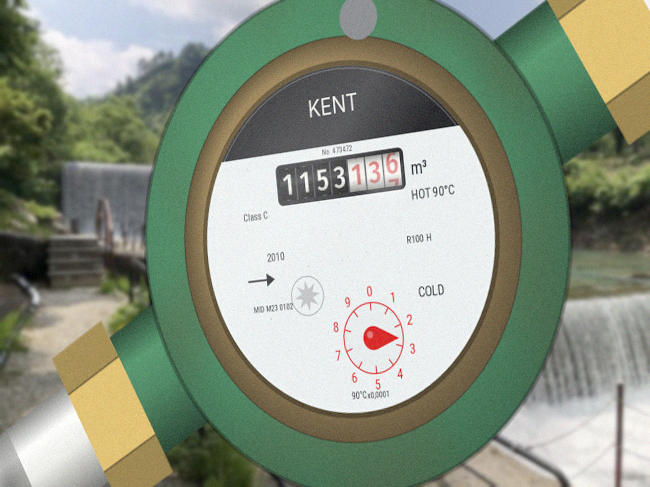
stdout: 1153.1362 m³
